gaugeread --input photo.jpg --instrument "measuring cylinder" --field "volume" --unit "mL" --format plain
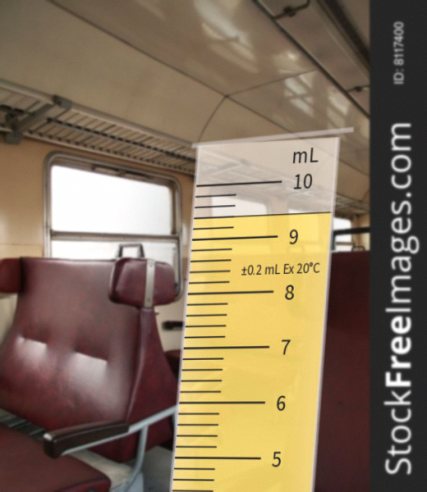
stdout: 9.4 mL
